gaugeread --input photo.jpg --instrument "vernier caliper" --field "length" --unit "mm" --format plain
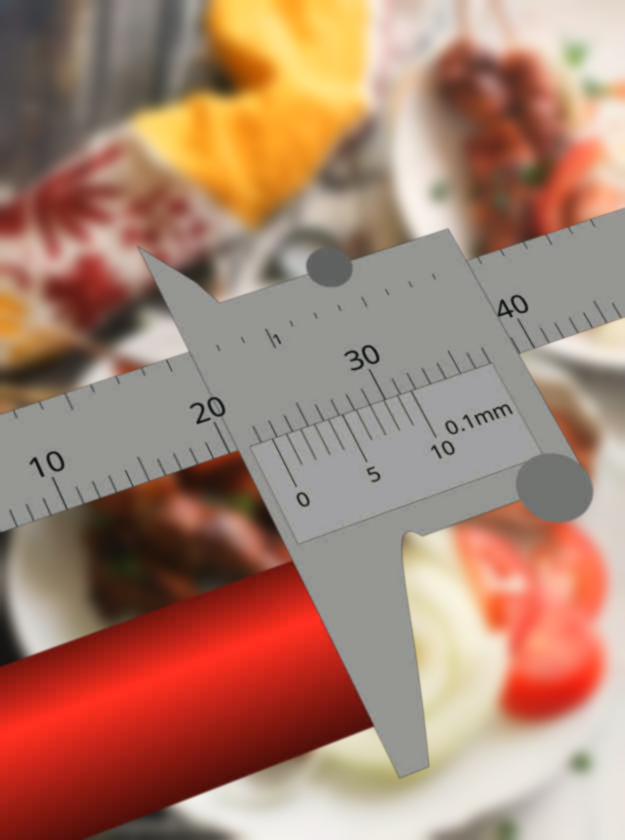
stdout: 22.7 mm
